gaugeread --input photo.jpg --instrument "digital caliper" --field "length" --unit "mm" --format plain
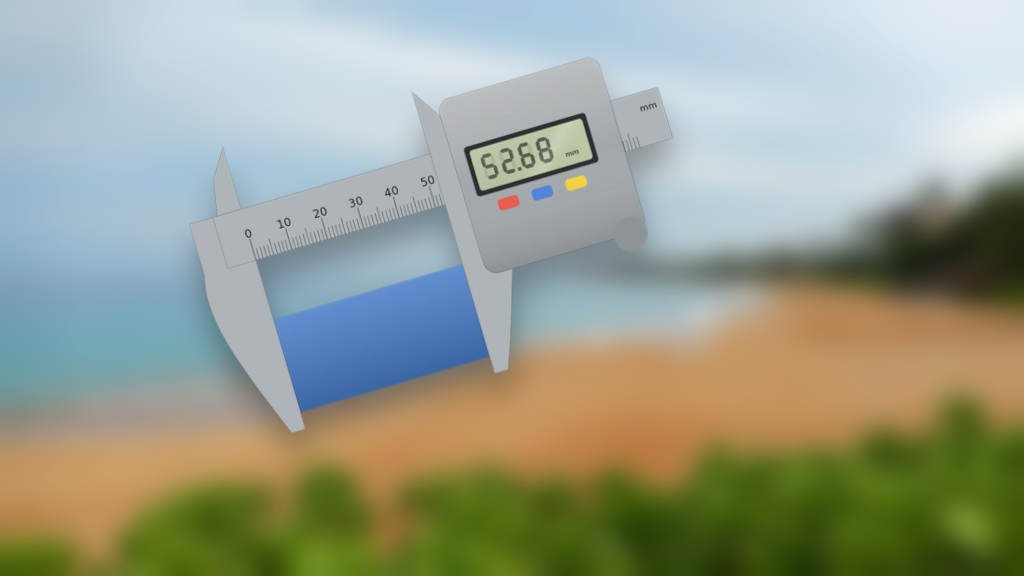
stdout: 52.68 mm
